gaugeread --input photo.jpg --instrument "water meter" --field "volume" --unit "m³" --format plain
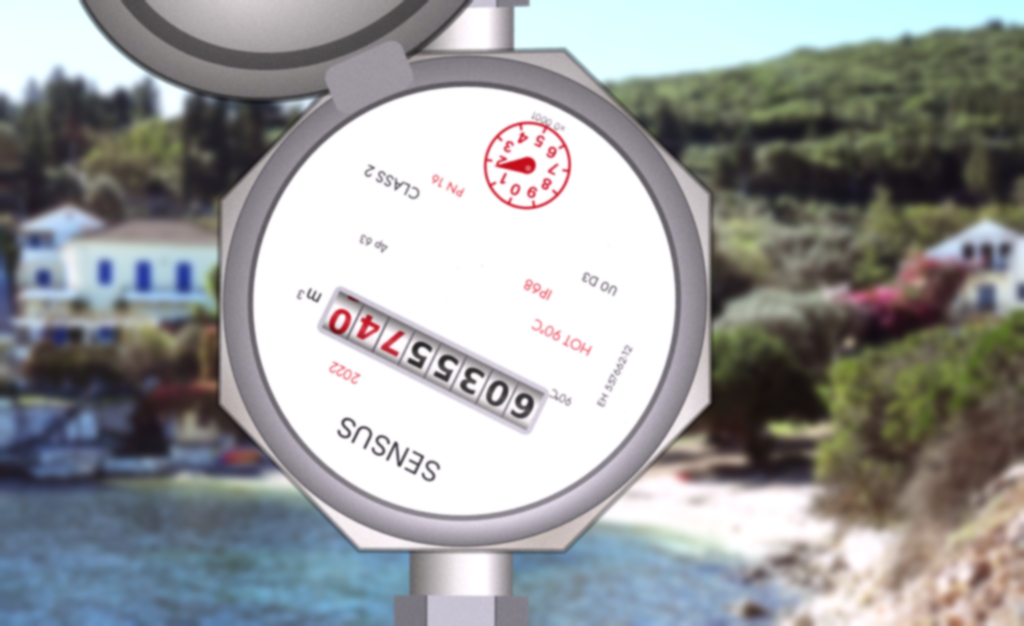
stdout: 60355.7401 m³
